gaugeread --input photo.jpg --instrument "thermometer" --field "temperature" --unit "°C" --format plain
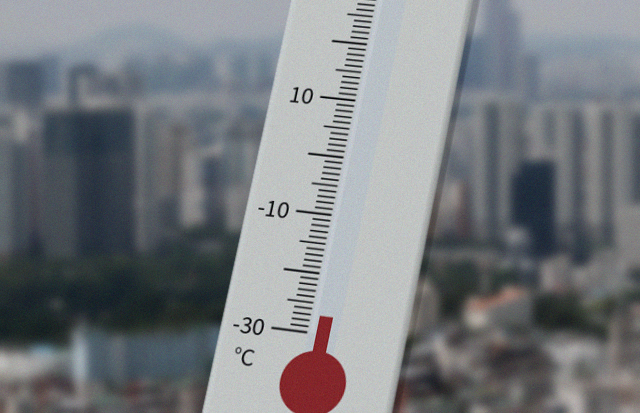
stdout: -27 °C
